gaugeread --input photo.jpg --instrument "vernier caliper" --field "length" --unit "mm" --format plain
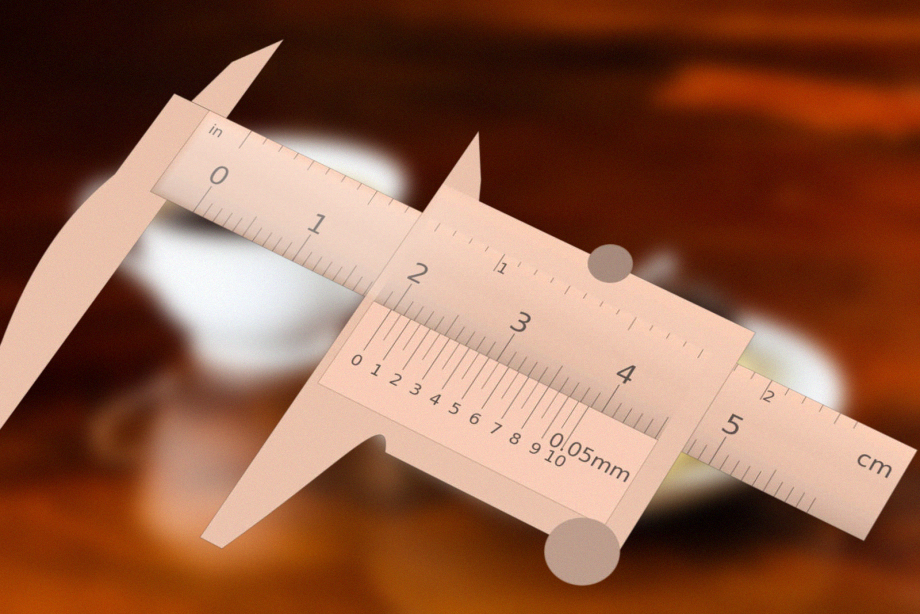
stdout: 19.8 mm
